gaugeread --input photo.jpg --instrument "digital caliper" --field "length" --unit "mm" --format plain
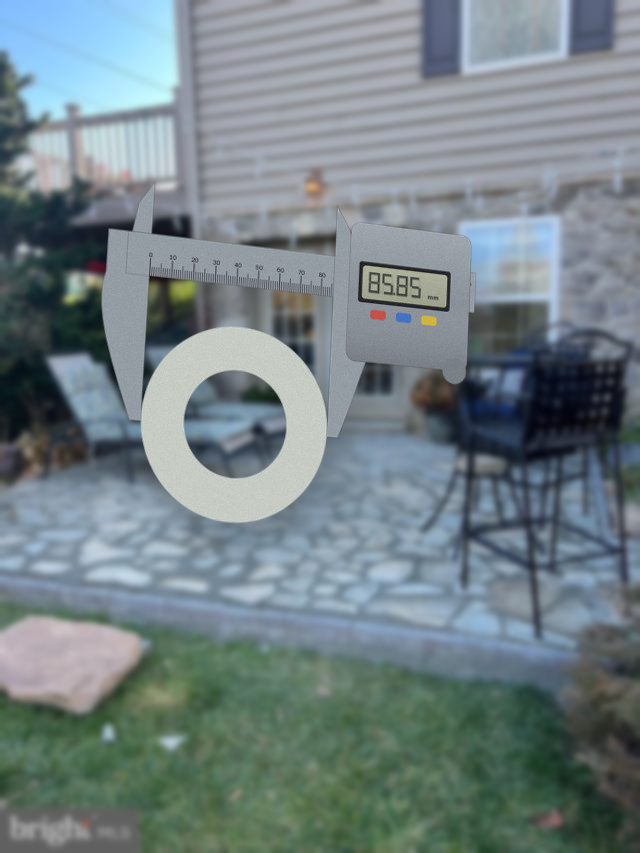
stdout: 85.85 mm
